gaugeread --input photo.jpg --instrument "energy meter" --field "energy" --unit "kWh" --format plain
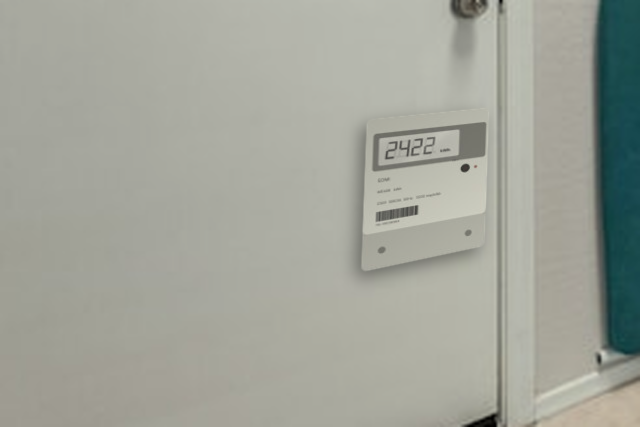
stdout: 2422 kWh
